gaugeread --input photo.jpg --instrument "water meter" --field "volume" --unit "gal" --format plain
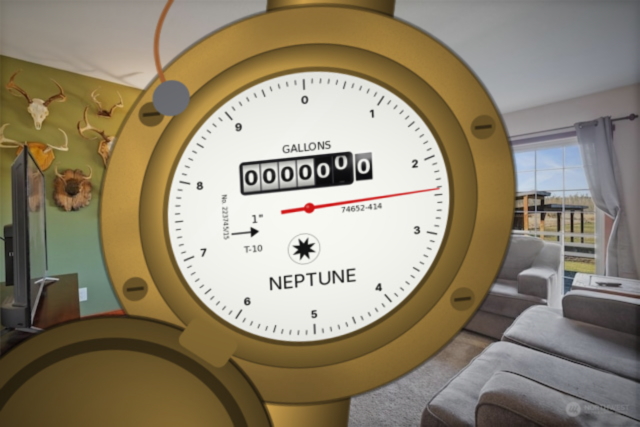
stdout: 2.4 gal
